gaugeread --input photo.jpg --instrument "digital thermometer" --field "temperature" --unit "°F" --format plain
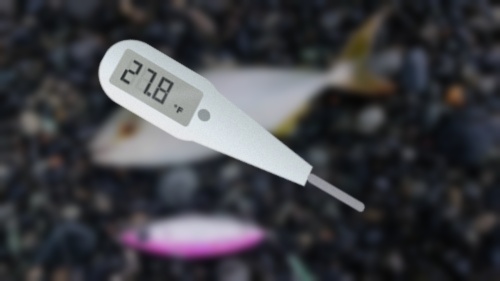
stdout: 27.8 °F
